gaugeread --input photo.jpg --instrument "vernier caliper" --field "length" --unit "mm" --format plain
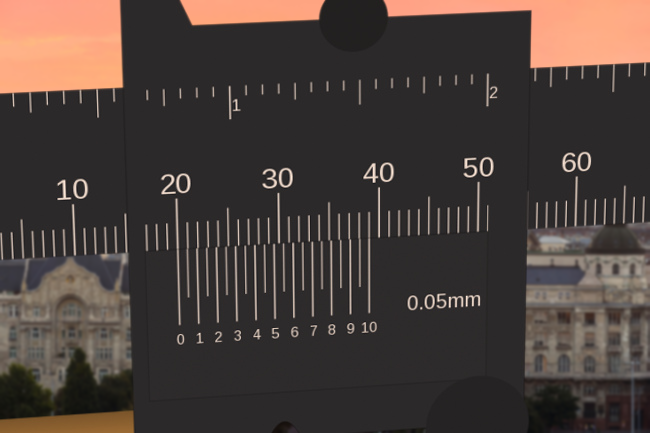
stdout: 20.0 mm
